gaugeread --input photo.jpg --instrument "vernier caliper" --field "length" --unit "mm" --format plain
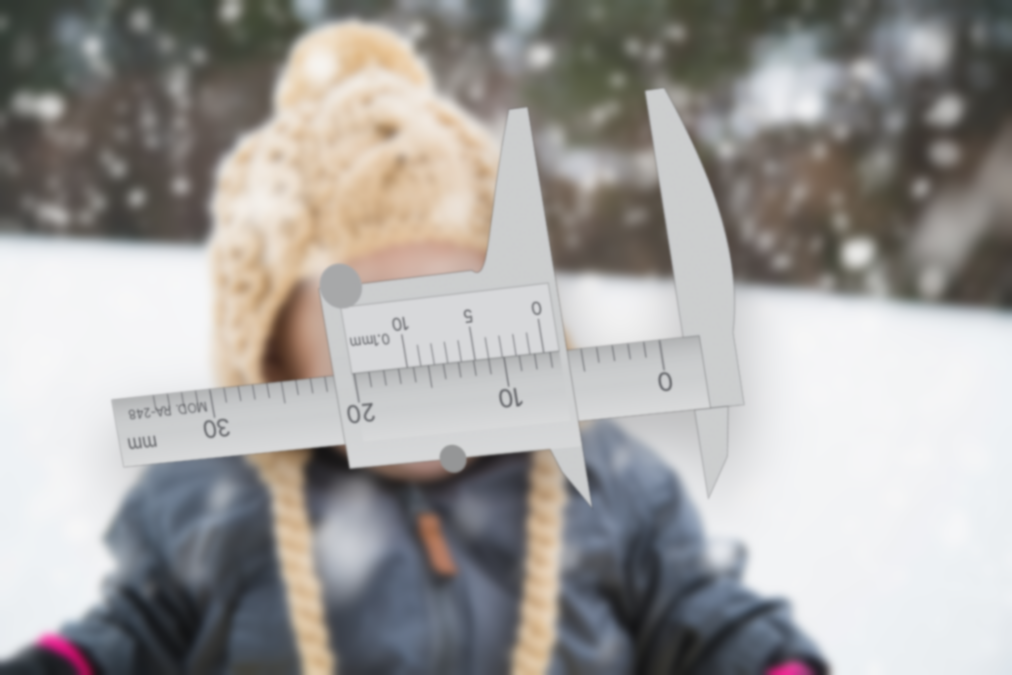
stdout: 7.4 mm
